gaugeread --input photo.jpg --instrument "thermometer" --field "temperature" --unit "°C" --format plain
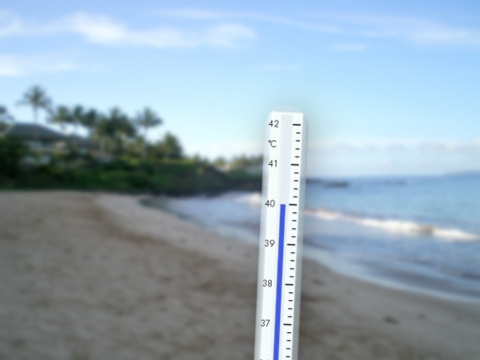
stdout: 40 °C
